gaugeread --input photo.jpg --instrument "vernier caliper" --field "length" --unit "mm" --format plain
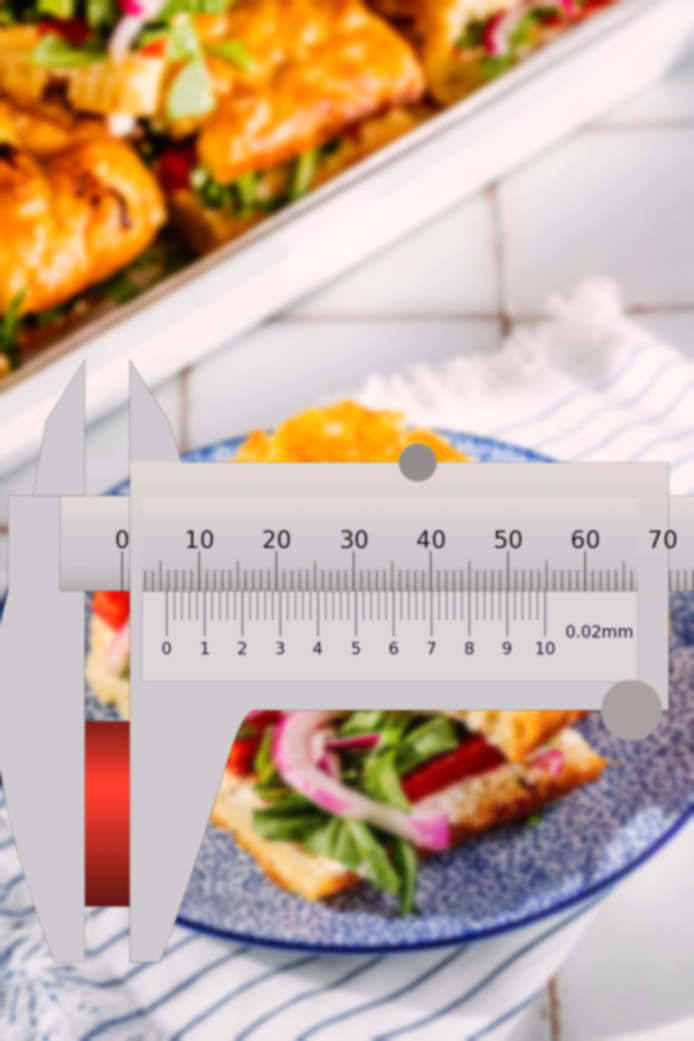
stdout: 5.8 mm
